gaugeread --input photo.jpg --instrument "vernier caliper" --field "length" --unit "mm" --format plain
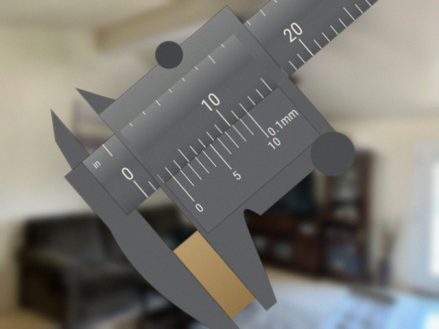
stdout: 3.0 mm
